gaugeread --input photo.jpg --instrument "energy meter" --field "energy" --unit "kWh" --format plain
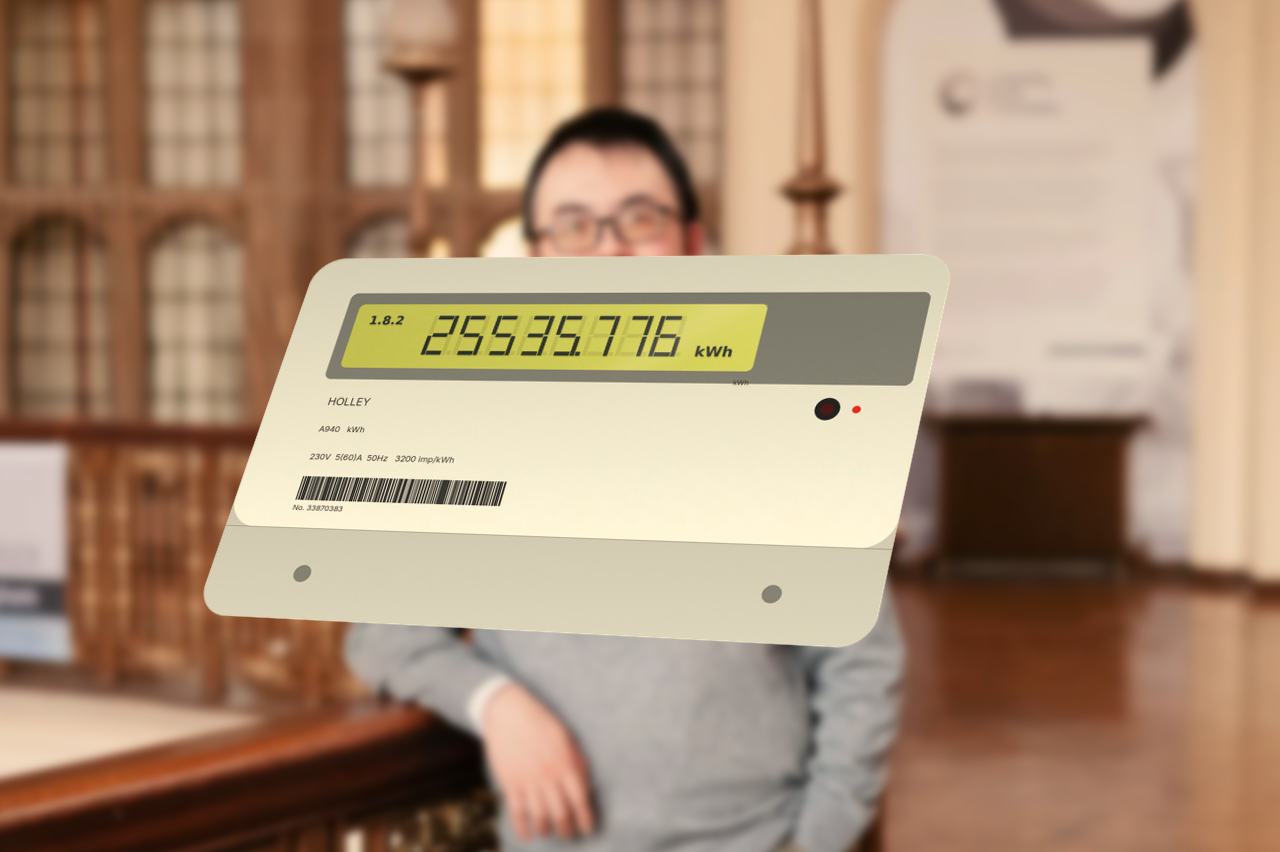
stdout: 25535.776 kWh
